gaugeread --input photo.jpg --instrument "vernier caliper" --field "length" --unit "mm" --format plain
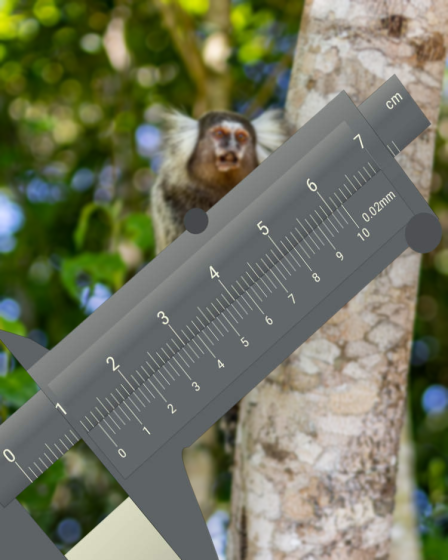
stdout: 12.8 mm
